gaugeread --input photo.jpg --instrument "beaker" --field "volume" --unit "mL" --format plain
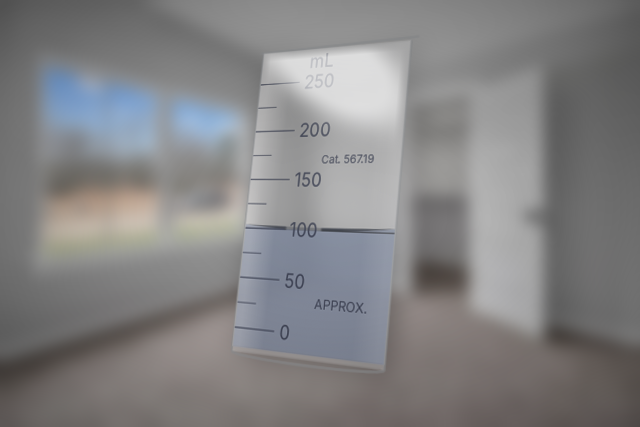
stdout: 100 mL
